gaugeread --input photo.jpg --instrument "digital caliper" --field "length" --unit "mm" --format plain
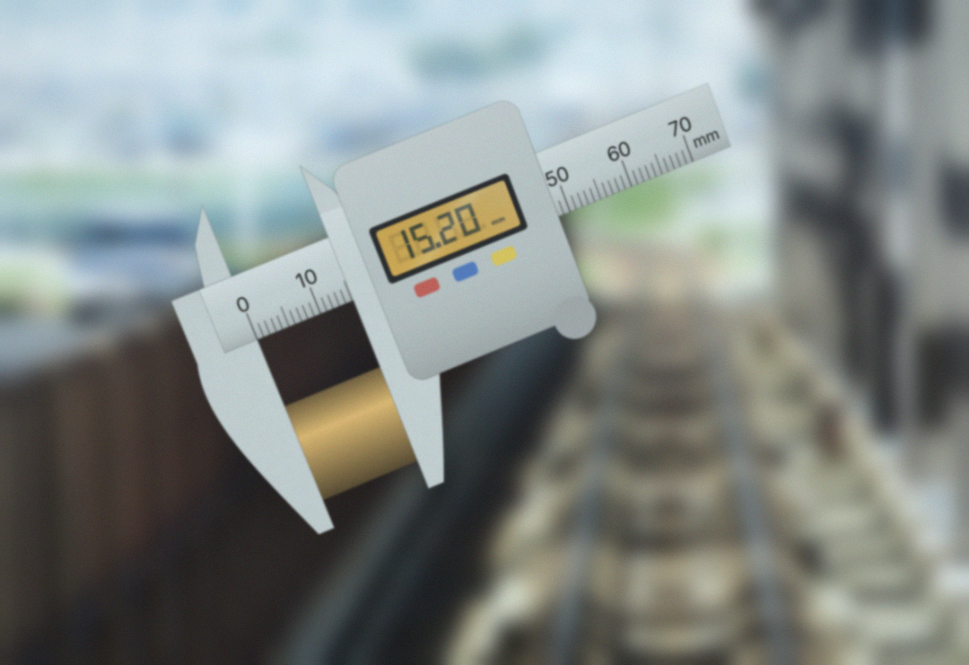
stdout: 15.20 mm
